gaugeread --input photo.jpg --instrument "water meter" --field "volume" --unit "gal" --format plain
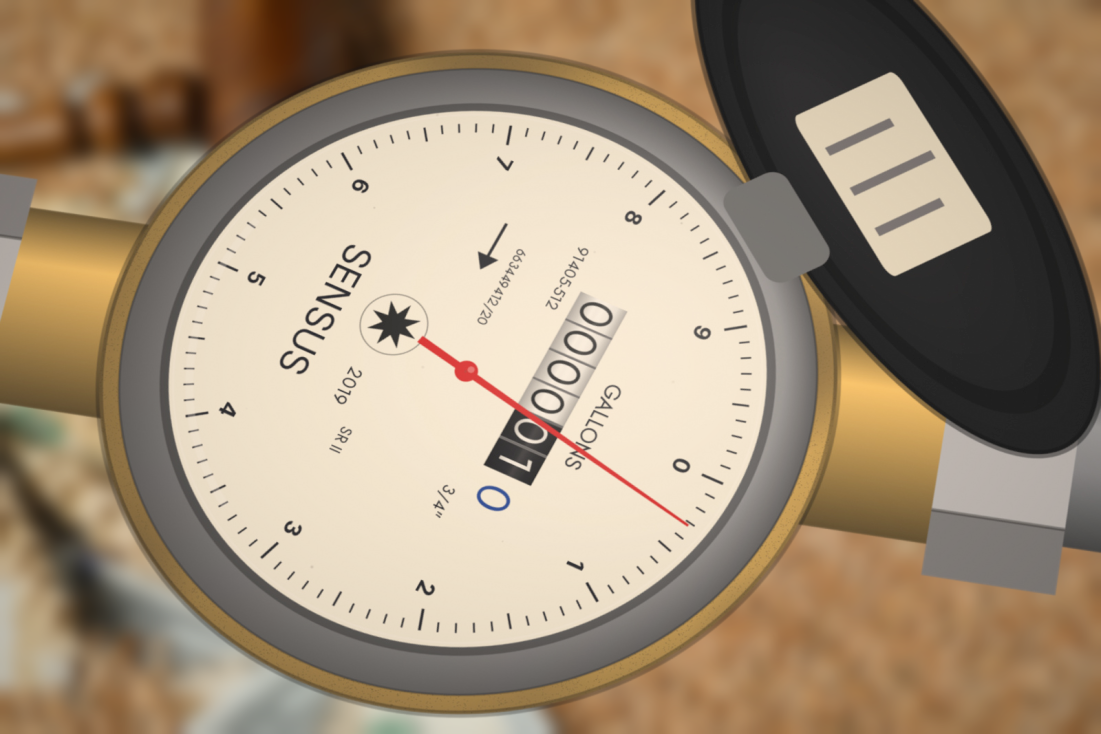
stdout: 10.3 gal
